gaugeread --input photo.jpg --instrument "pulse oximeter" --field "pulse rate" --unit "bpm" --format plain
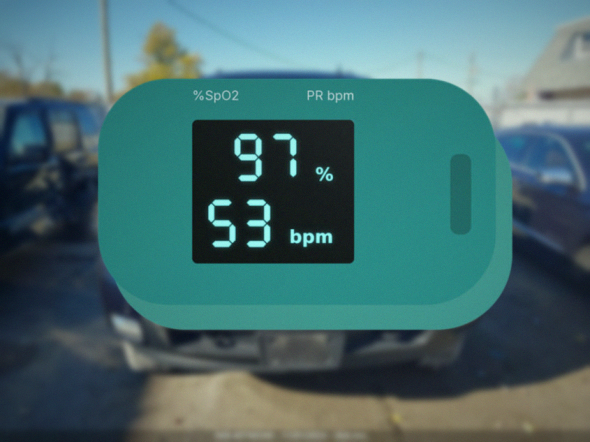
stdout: 53 bpm
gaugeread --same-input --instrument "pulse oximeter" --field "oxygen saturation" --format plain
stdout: 97 %
